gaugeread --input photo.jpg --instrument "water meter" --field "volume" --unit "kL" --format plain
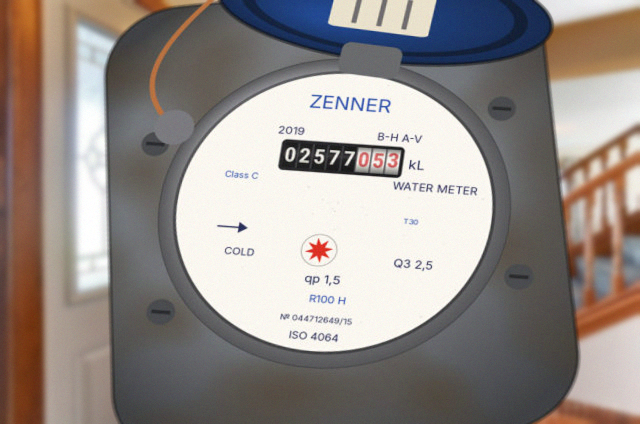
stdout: 2577.053 kL
